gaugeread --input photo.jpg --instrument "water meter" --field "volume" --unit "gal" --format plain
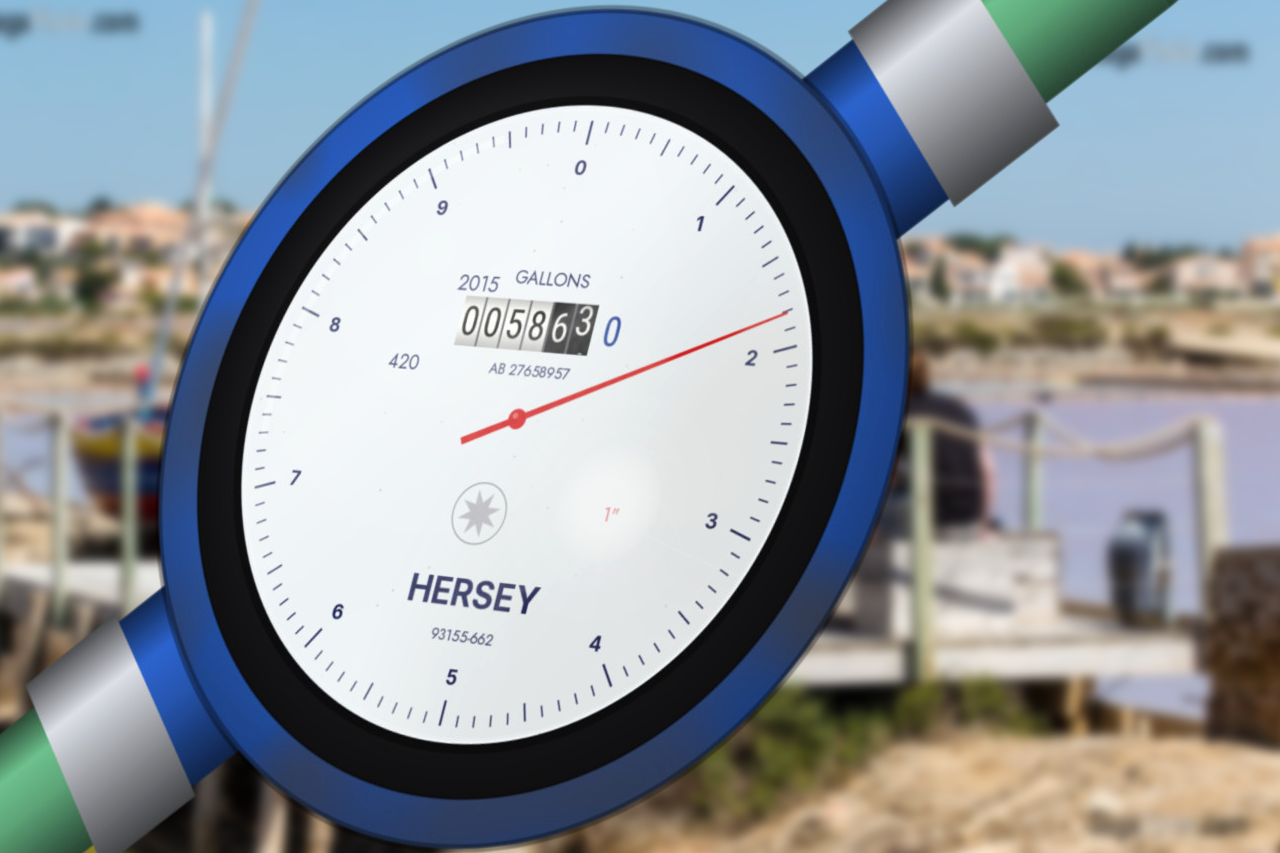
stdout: 58631.8 gal
